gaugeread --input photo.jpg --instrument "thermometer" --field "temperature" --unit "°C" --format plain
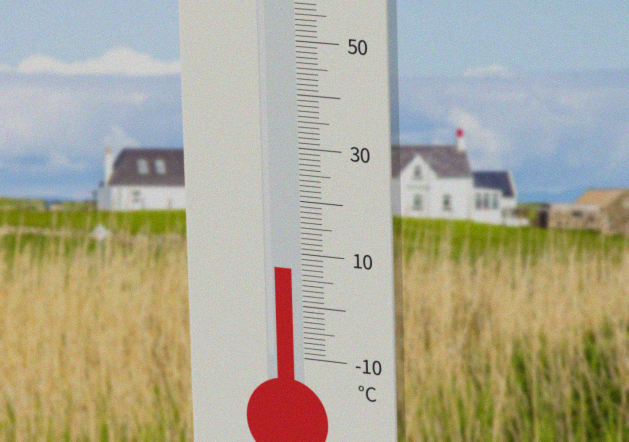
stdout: 7 °C
